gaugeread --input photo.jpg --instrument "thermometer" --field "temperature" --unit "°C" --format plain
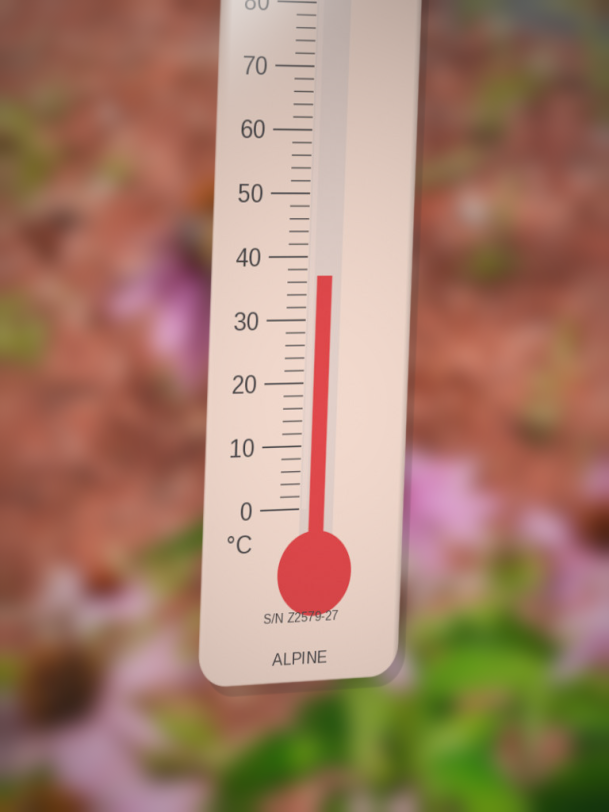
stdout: 37 °C
